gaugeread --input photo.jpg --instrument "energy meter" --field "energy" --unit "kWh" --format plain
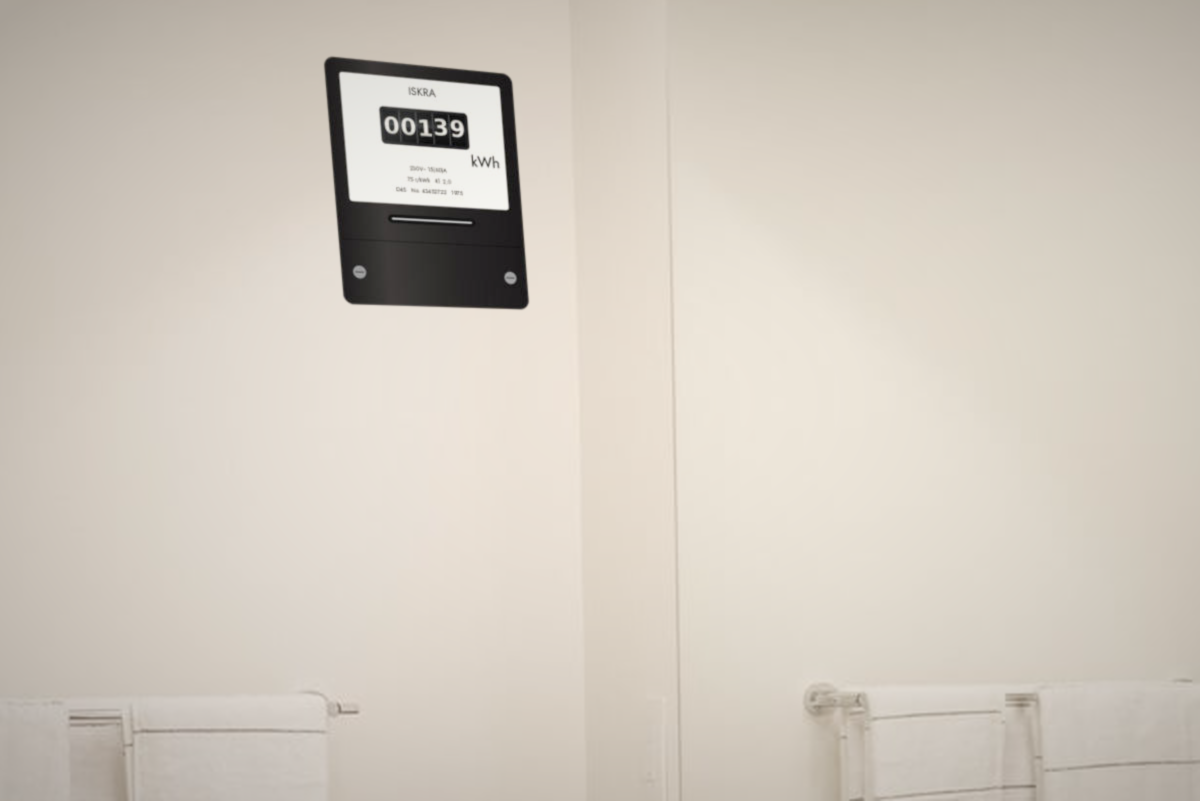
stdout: 139 kWh
